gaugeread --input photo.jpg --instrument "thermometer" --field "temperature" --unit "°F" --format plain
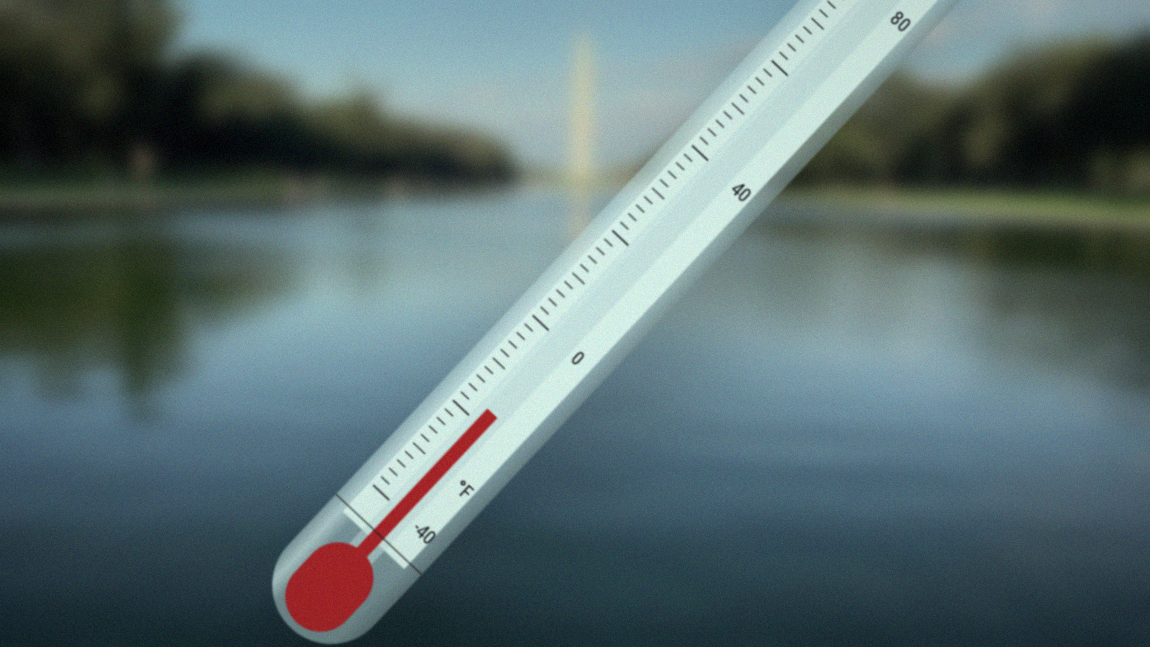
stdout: -17 °F
